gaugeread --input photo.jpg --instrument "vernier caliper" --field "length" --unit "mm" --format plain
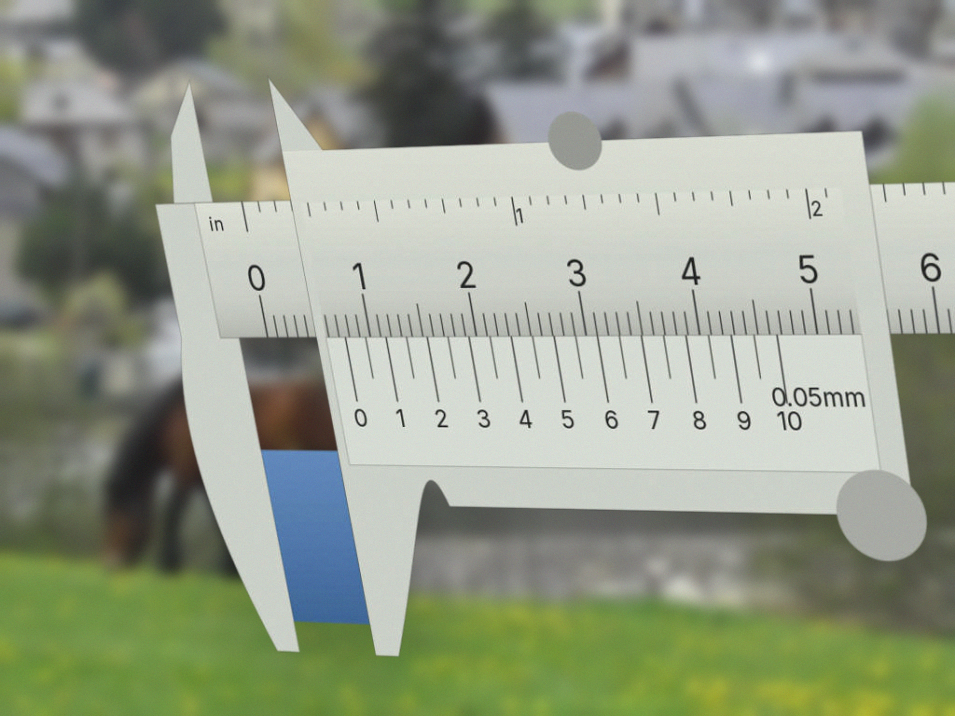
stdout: 7.6 mm
